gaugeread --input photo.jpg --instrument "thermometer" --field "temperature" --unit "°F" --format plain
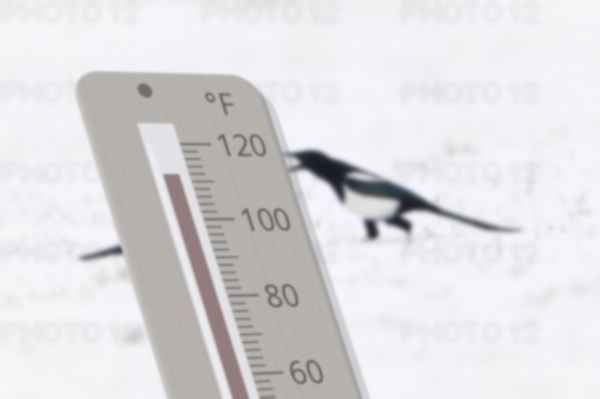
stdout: 112 °F
